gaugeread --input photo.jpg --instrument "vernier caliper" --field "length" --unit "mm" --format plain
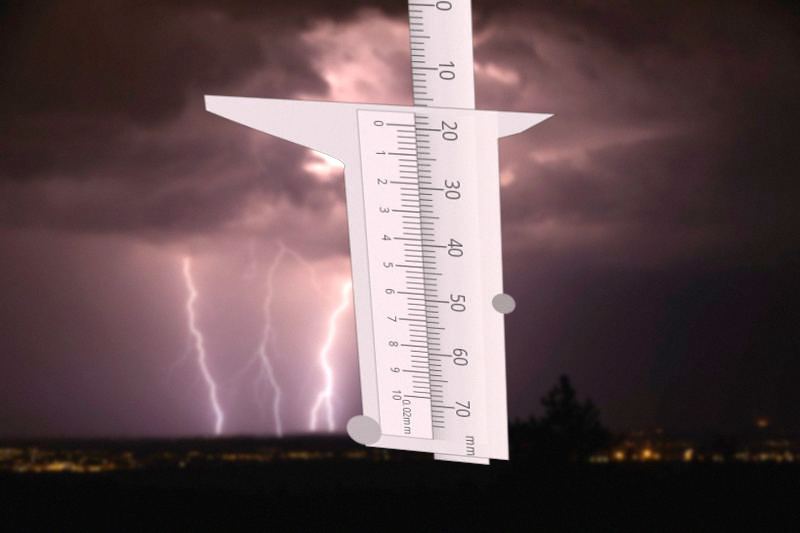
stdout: 19.5 mm
